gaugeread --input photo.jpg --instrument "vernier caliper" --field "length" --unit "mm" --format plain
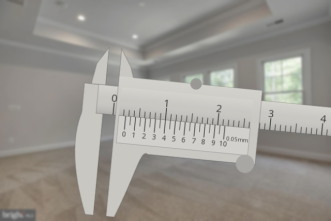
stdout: 2.4 mm
